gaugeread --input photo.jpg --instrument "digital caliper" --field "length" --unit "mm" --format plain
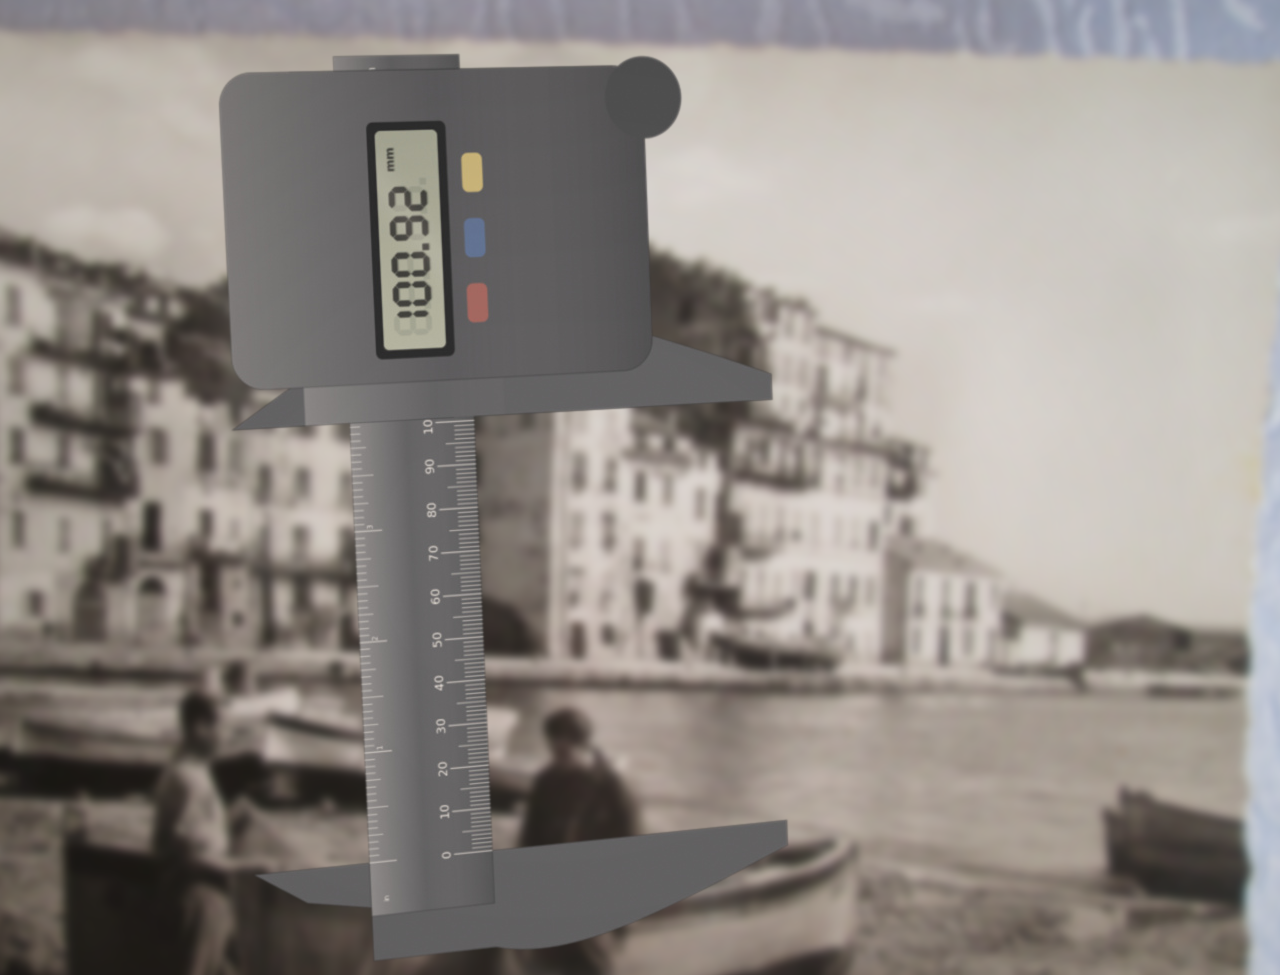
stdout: 100.92 mm
